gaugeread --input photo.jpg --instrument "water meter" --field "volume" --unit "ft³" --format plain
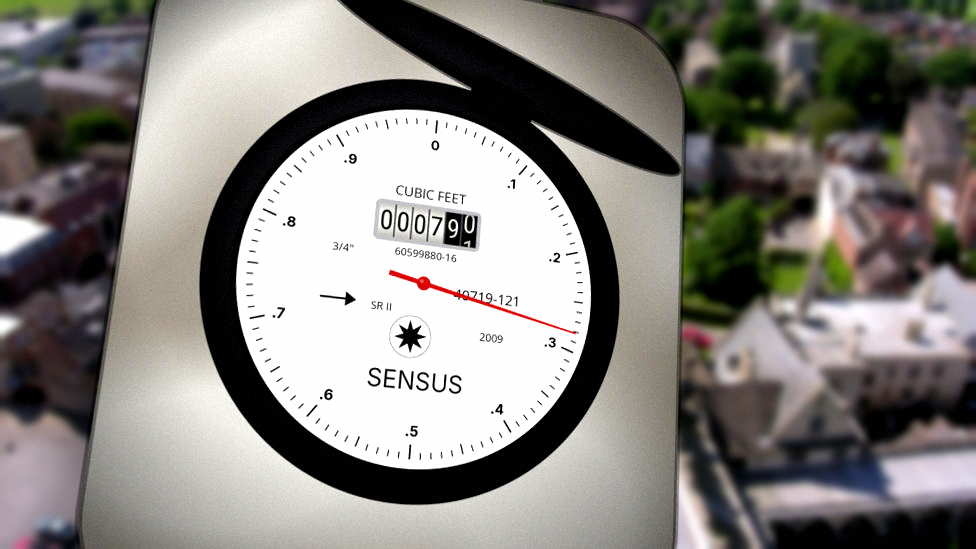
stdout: 790.28 ft³
